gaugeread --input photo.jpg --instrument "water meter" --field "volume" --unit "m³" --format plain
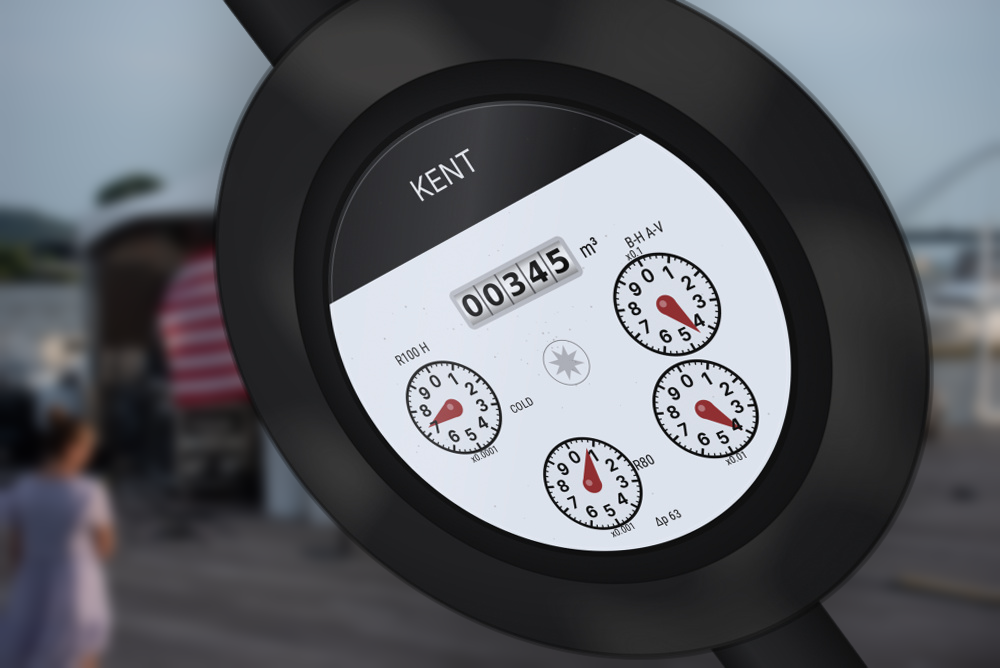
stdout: 345.4407 m³
